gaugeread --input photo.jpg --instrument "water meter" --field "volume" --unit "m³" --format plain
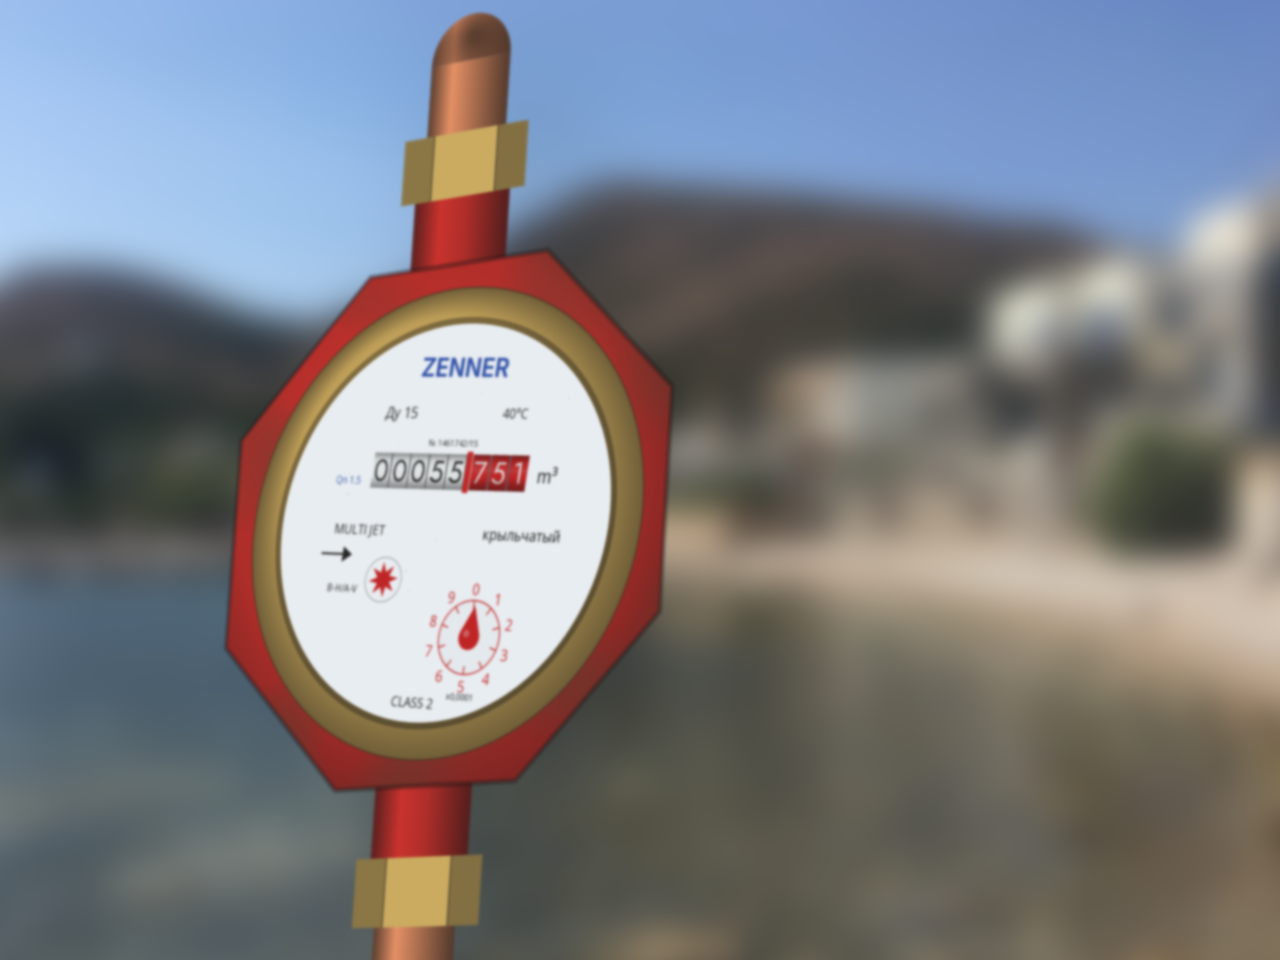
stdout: 55.7510 m³
